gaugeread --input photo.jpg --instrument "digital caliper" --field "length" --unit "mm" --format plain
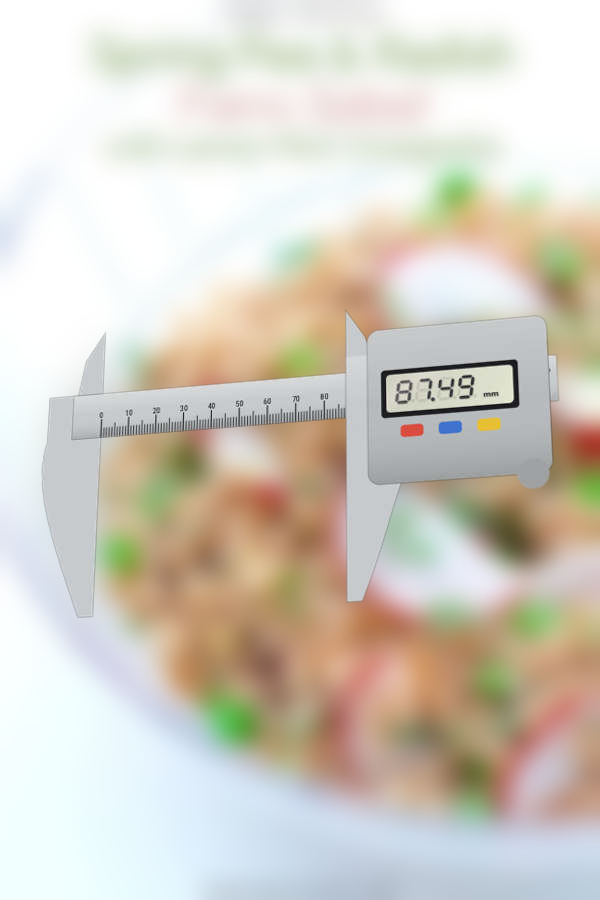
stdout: 87.49 mm
